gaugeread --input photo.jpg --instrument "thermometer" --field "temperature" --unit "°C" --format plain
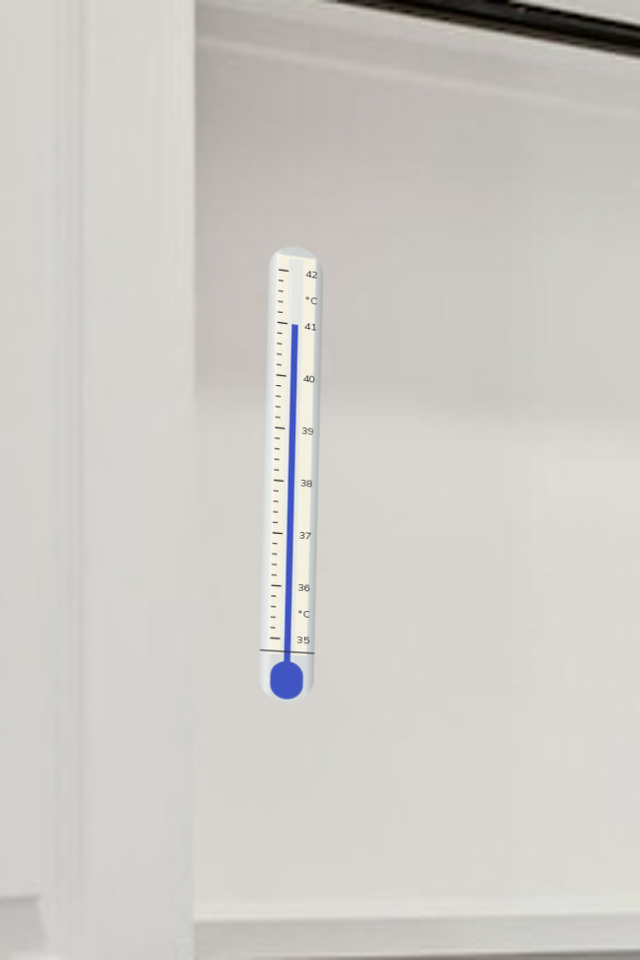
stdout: 41 °C
